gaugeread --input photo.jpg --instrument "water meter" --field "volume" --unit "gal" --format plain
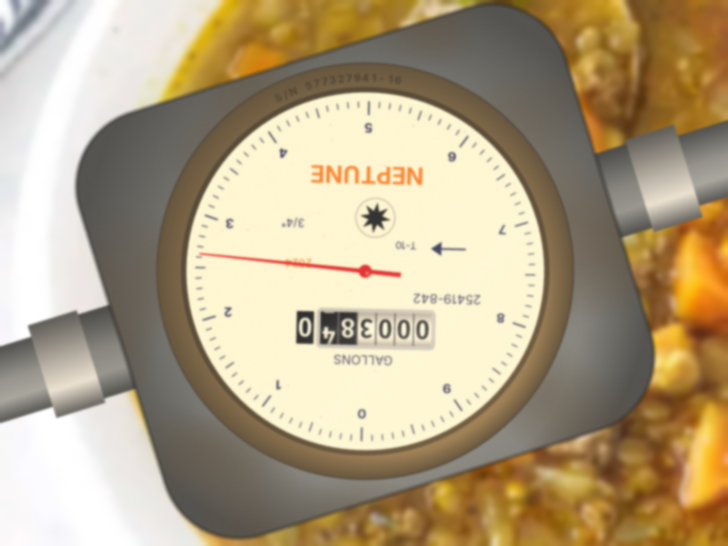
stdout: 3842.6 gal
